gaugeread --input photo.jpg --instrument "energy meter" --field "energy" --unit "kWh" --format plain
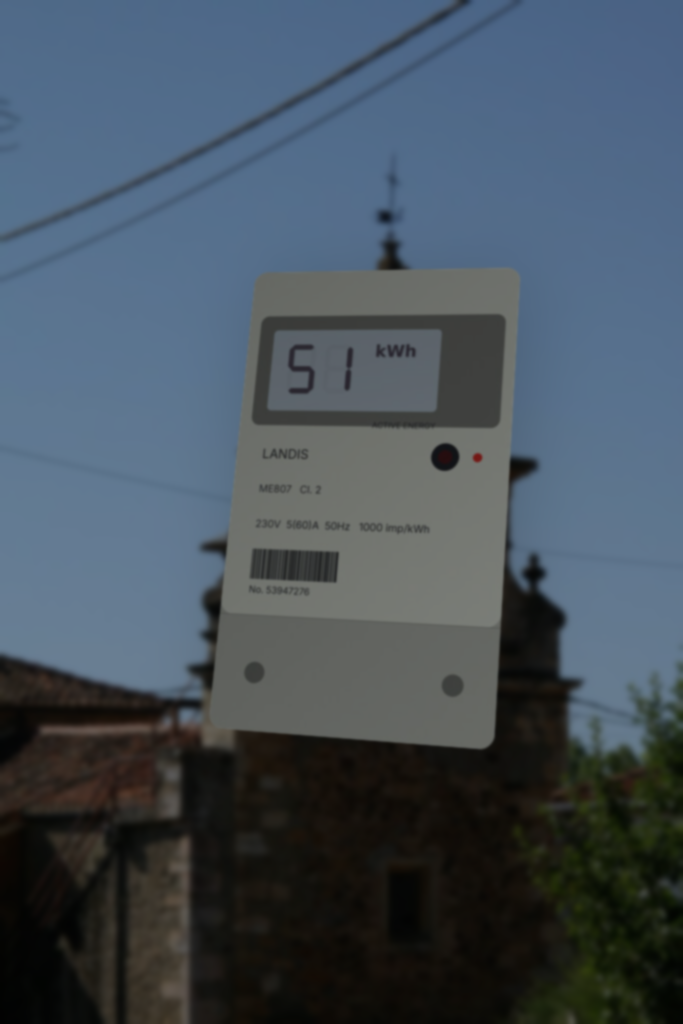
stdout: 51 kWh
